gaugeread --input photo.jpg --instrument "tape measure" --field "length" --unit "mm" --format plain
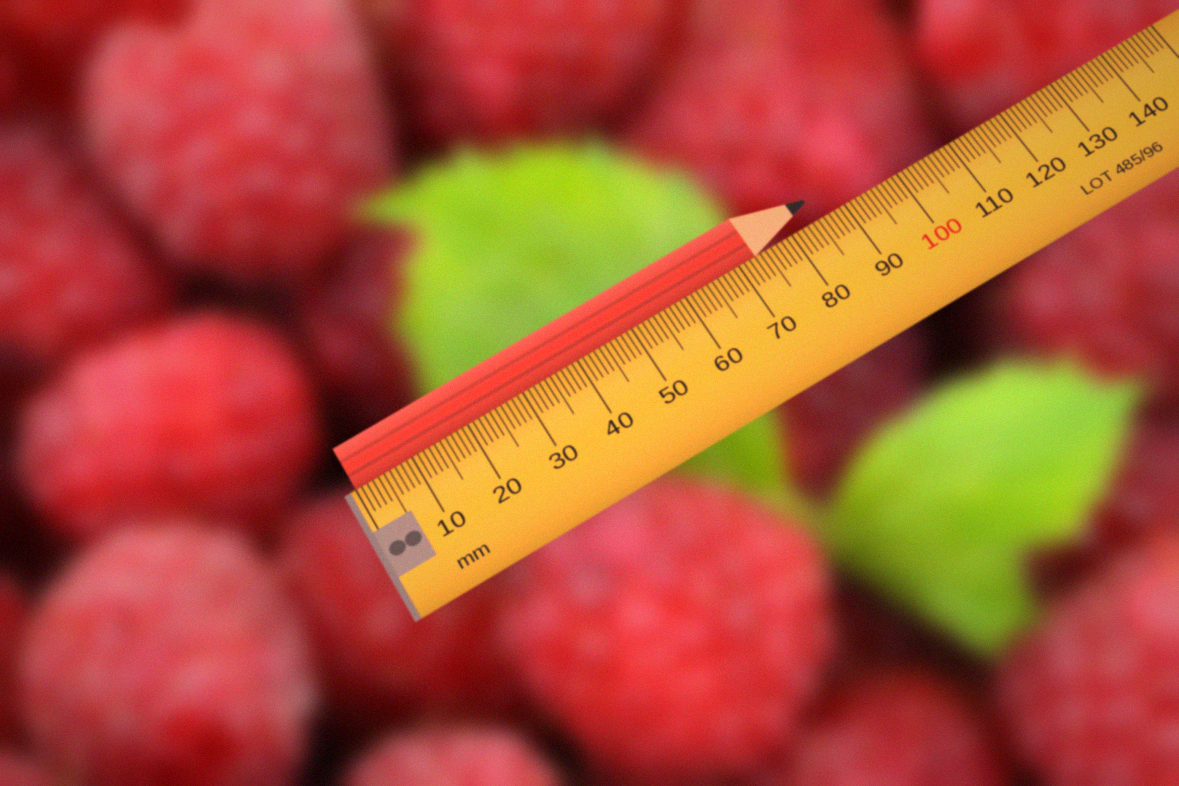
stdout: 85 mm
